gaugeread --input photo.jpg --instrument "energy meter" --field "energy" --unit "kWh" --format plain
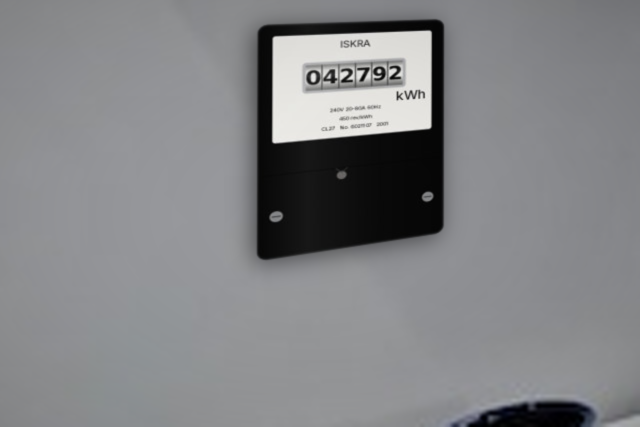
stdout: 42792 kWh
